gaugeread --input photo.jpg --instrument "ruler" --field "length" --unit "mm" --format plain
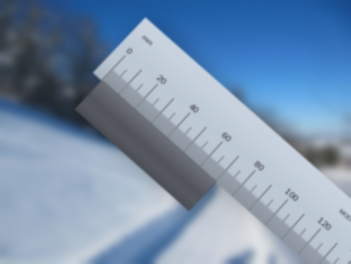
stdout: 70 mm
